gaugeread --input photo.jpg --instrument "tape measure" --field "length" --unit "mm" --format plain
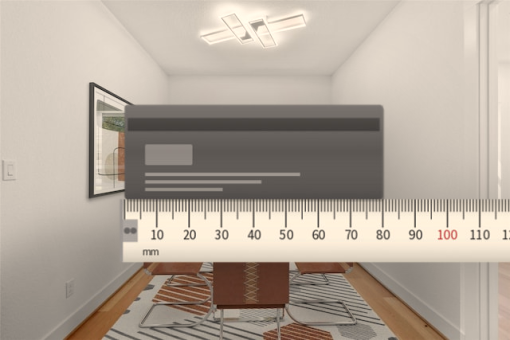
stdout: 80 mm
